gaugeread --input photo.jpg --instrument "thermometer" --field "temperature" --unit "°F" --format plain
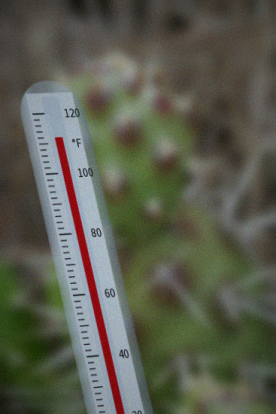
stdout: 112 °F
